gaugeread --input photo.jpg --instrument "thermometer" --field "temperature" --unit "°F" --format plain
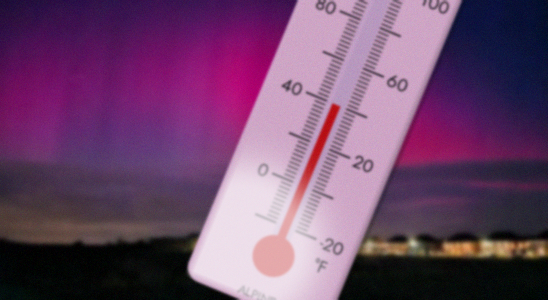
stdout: 40 °F
